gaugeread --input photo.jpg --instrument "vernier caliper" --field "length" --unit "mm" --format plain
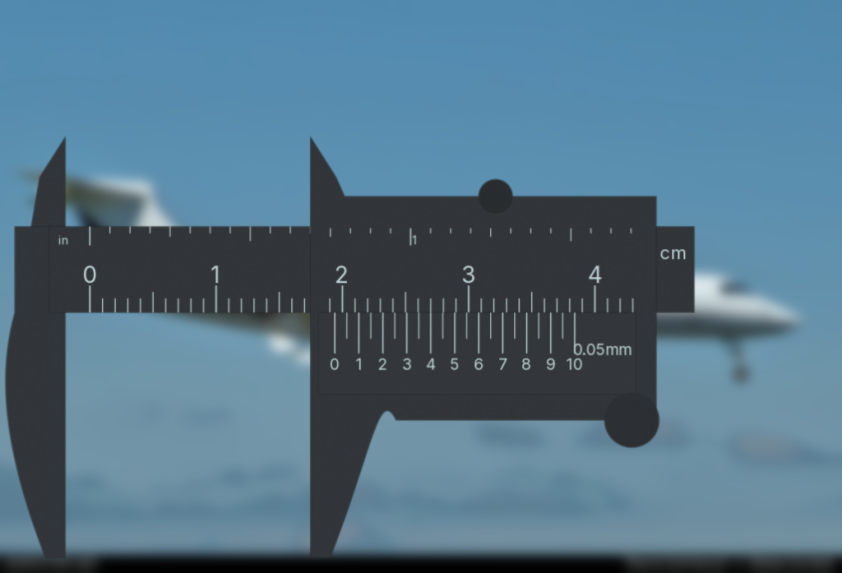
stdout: 19.4 mm
